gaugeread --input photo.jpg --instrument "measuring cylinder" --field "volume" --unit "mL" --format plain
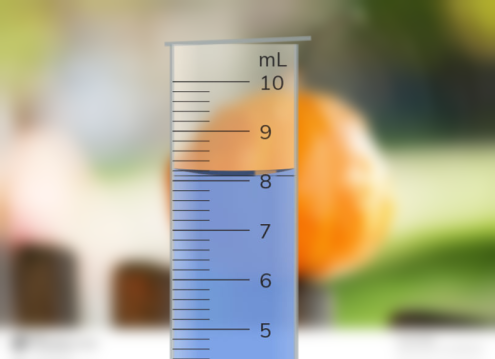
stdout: 8.1 mL
